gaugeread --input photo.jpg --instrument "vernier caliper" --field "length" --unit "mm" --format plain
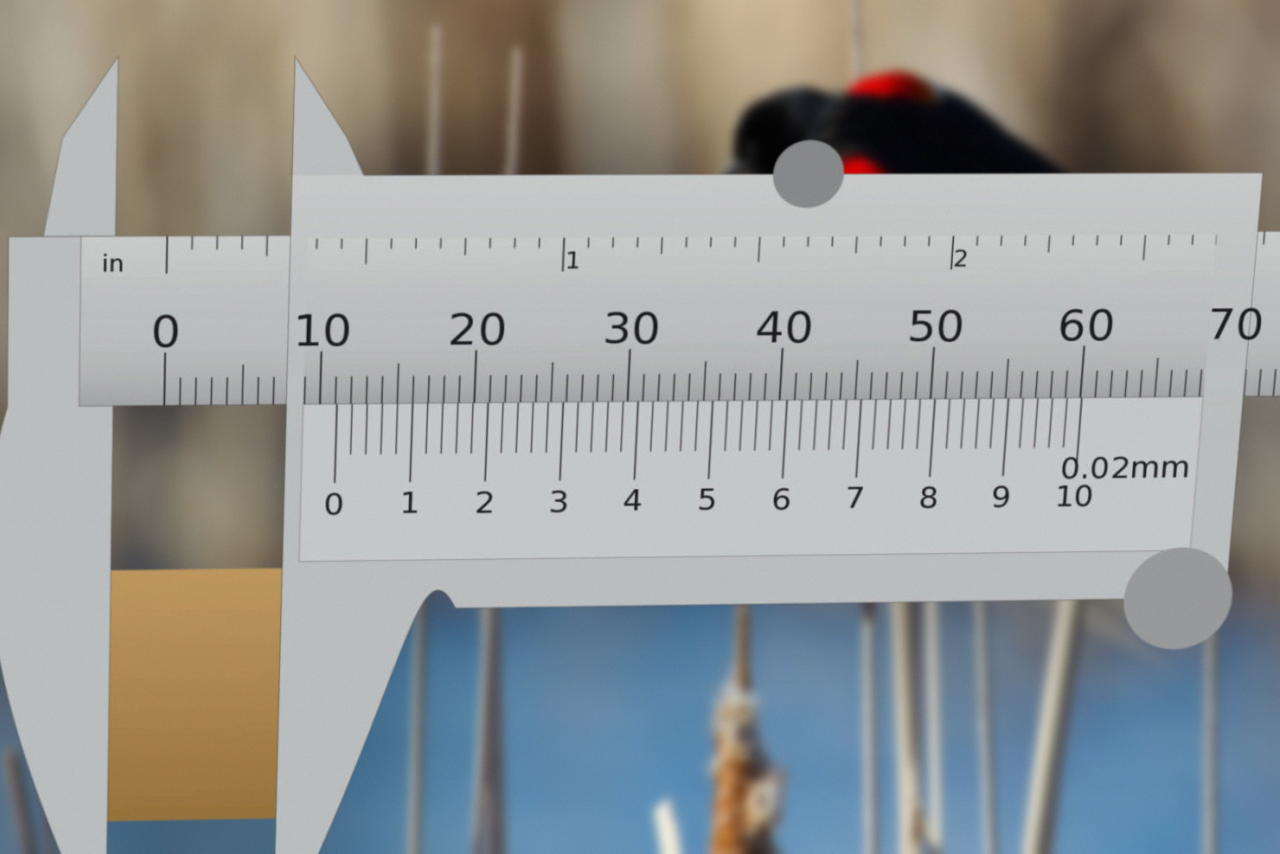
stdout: 11.1 mm
